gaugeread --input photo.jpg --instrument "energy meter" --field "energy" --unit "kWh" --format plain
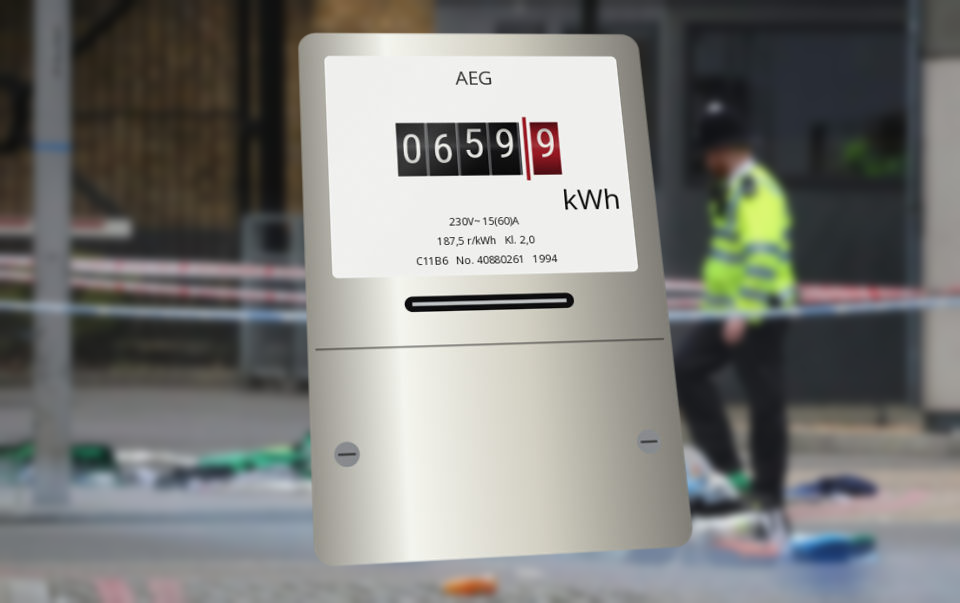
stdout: 659.9 kWh
